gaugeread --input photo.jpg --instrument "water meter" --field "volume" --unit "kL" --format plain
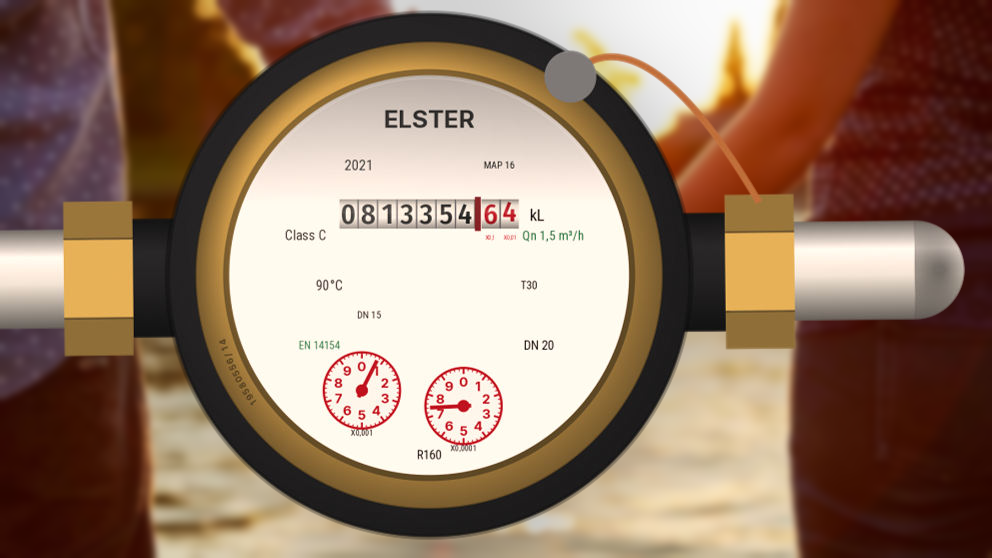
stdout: 813354.6407 kL
